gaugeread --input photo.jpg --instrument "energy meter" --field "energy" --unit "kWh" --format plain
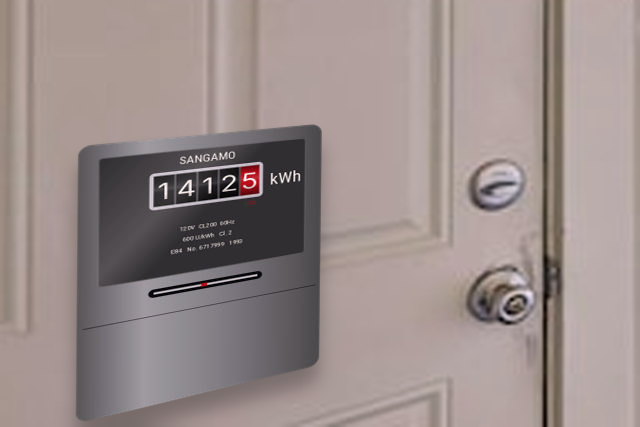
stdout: 1412.5 kWh
